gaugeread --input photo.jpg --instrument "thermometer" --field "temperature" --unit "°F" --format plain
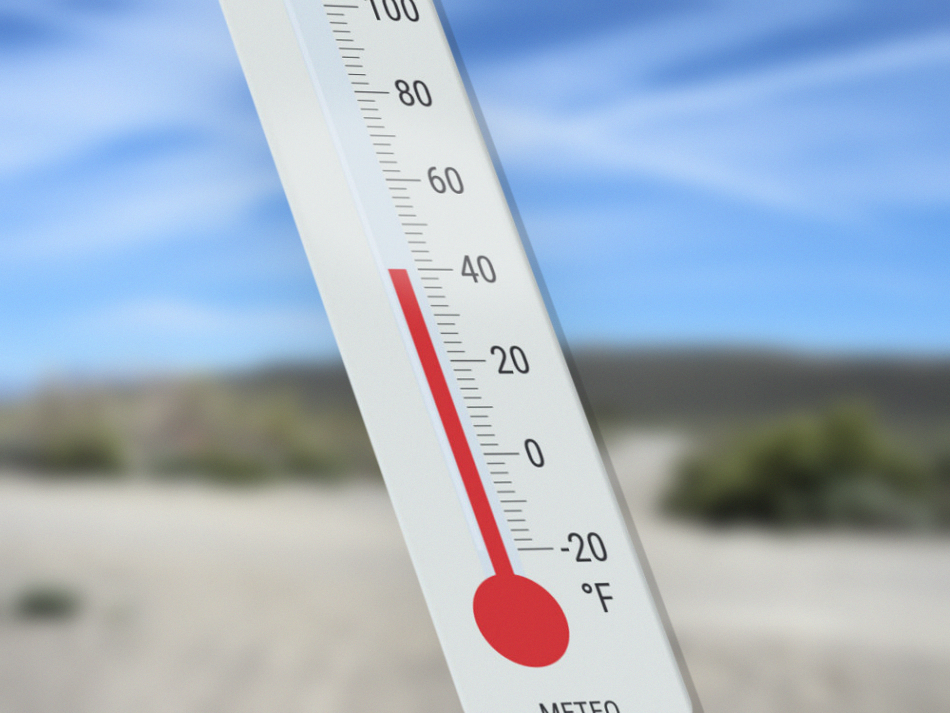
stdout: 40 °F
